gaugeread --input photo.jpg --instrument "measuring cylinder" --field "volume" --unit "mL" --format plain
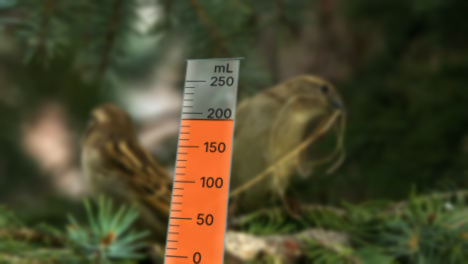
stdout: 190 mL
